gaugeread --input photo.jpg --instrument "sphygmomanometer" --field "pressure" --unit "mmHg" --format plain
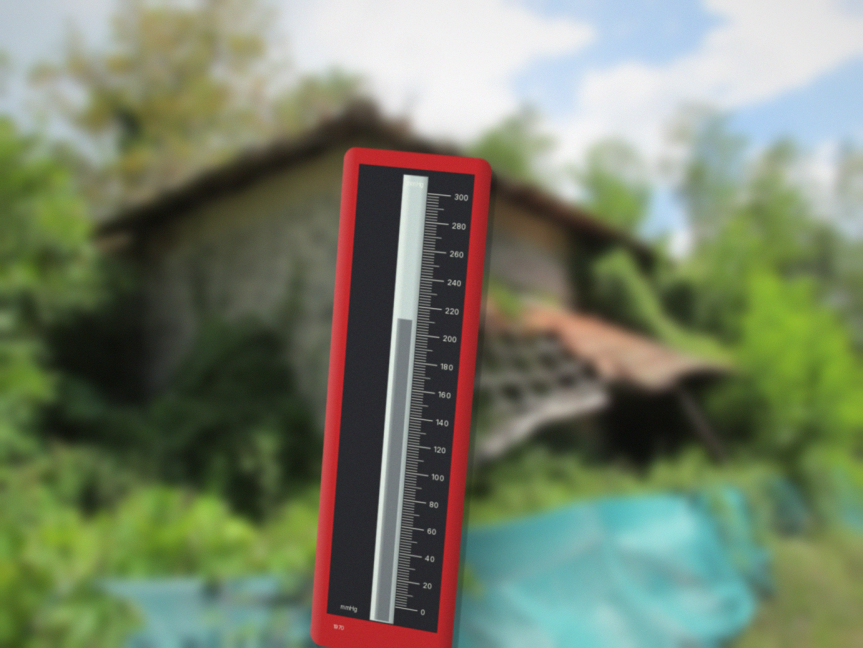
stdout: 210 mmHg
